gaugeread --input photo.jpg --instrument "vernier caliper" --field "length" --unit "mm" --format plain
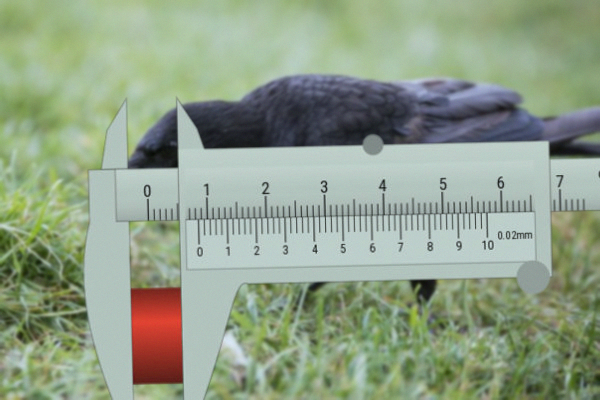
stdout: 8.5 mm
